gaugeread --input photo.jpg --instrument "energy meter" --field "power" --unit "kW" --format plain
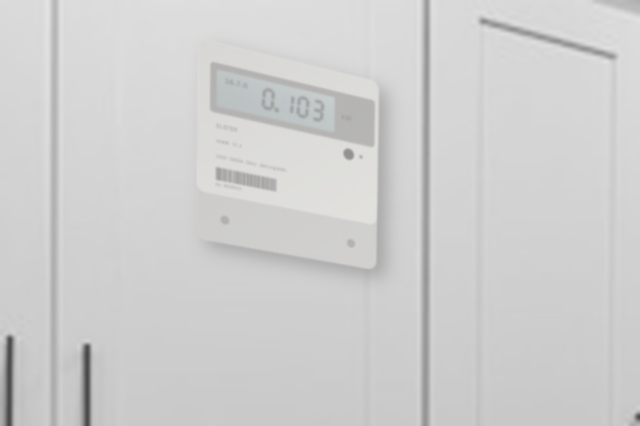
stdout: 0.103 kW
